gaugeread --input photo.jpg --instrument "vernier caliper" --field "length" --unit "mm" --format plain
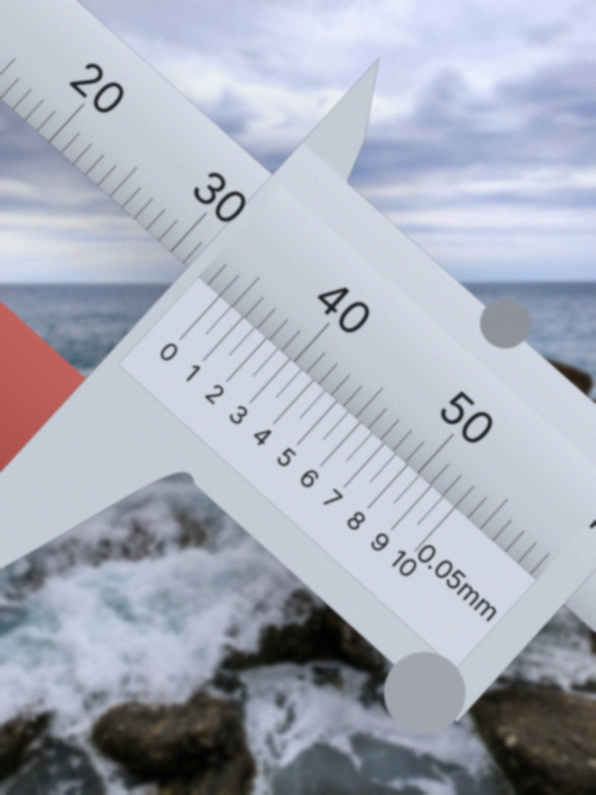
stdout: 34.0 mm
